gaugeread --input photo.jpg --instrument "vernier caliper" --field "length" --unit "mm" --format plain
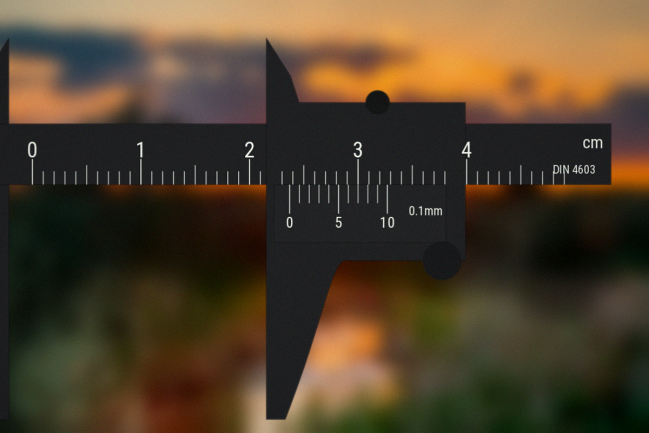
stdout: 23.7 mm
